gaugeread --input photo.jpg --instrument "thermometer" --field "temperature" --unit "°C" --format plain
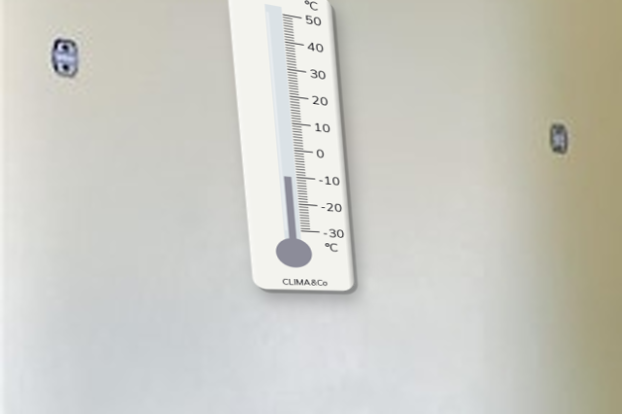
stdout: -10 °C
